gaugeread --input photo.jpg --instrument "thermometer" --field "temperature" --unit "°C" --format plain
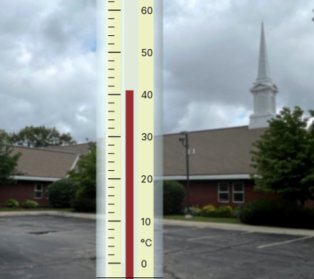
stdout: 41 °C
